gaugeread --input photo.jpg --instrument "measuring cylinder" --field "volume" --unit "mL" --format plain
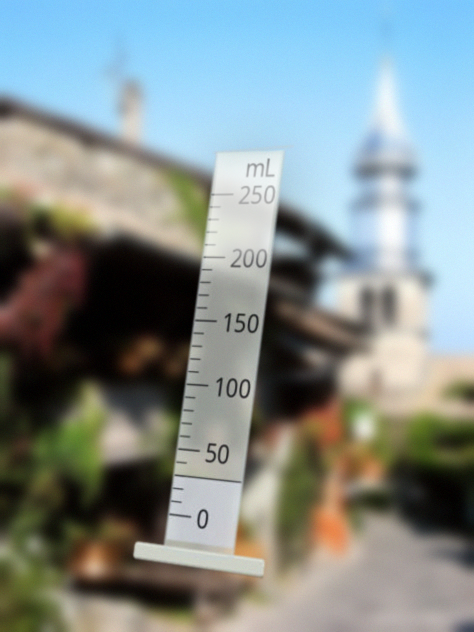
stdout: 30 mL
